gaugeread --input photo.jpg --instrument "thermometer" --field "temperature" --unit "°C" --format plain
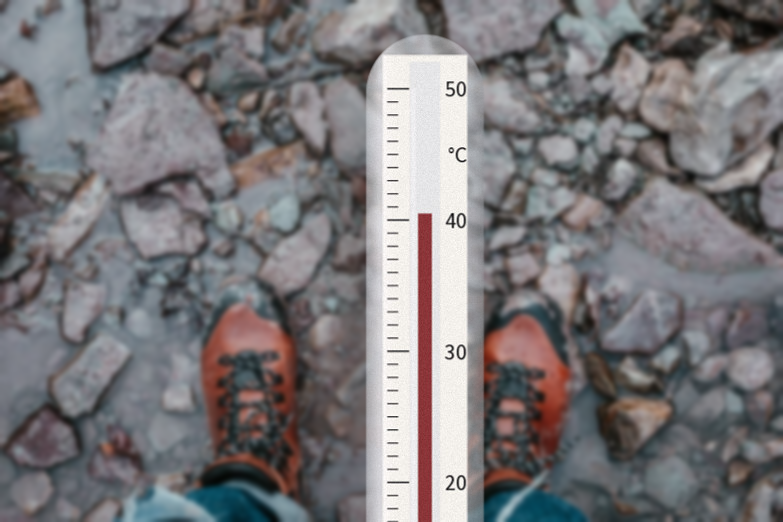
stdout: 40.5 °C
